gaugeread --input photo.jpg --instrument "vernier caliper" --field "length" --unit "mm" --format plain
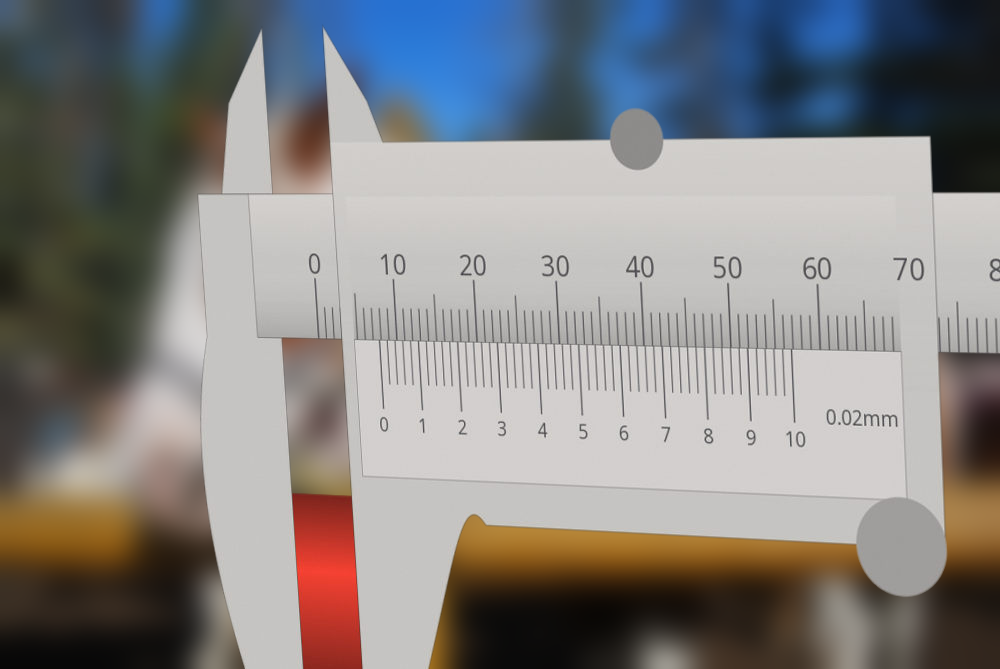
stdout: 7.8 mm
